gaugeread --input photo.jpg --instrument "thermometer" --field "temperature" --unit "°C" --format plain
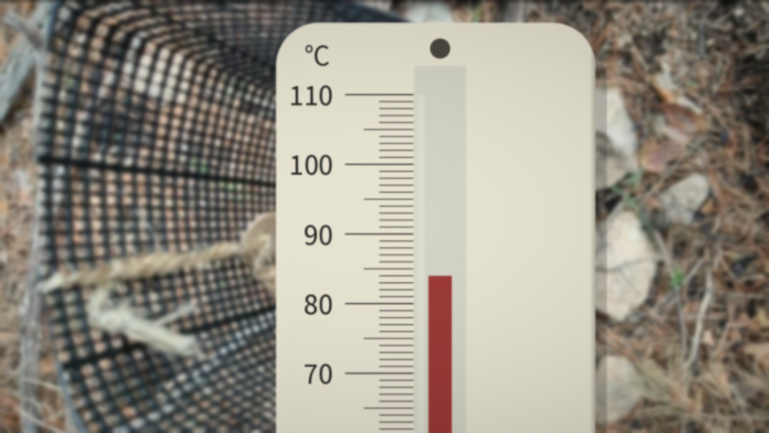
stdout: 84 °C
